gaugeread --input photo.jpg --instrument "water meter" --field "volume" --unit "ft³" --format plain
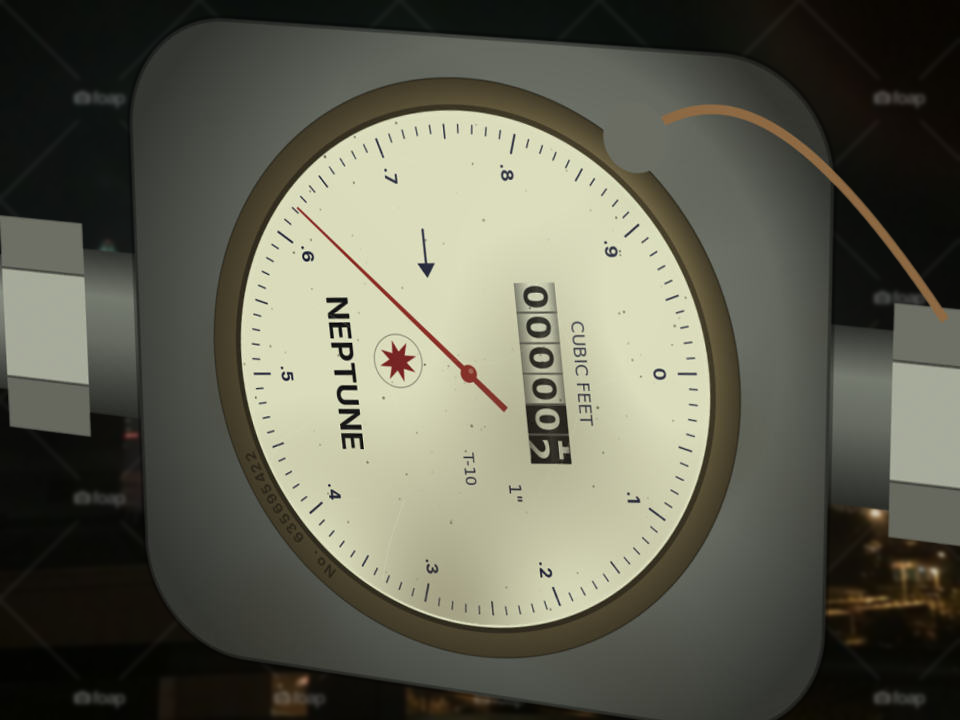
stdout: 1.62 ft³
